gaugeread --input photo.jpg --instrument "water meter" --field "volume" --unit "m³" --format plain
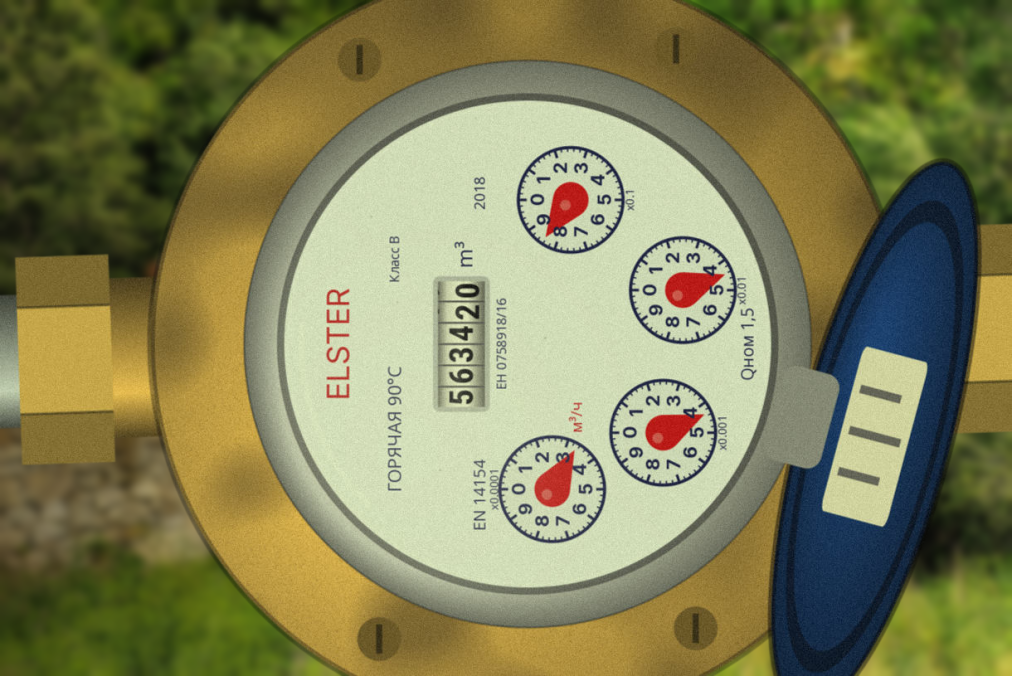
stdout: 563419.8443 m³
